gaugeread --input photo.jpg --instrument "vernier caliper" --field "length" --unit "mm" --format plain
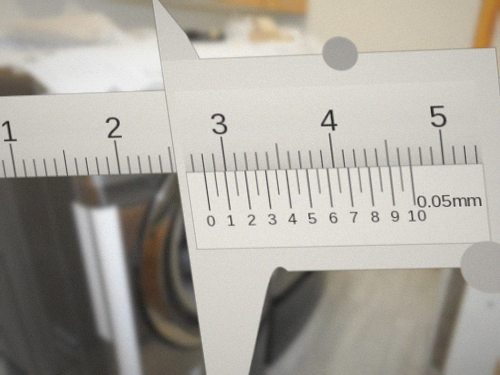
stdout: 28.0 mm
